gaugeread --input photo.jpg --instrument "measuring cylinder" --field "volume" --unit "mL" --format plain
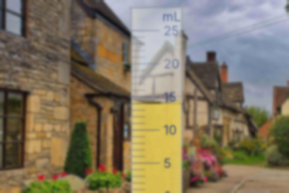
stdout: 14 mL
